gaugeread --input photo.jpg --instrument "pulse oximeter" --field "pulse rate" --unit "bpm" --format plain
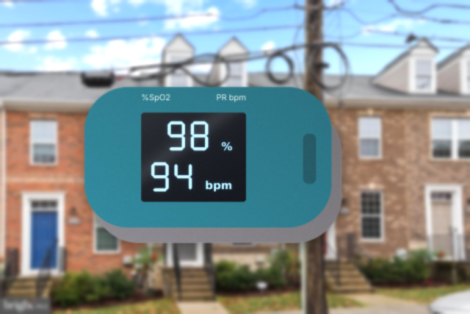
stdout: 94 bpm
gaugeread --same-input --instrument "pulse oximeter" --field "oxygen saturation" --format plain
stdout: 98 %
